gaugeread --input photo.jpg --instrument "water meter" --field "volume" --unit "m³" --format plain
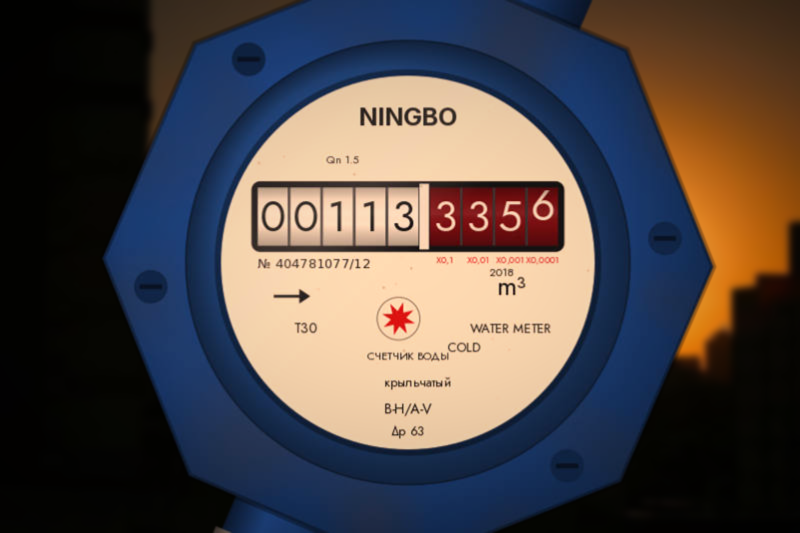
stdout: 113.3356 m³
